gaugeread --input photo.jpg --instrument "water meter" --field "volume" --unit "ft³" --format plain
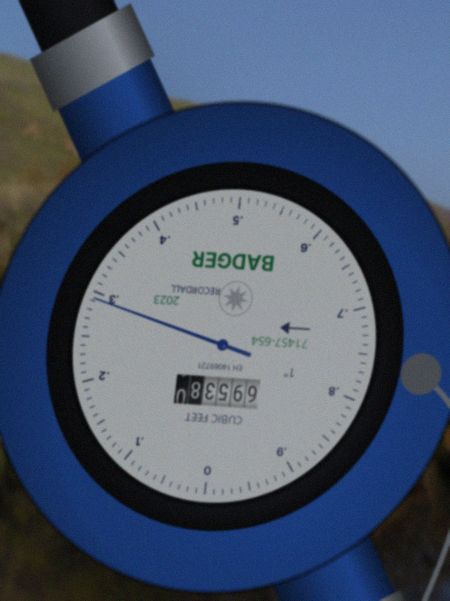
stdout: 695380.29 ft³
